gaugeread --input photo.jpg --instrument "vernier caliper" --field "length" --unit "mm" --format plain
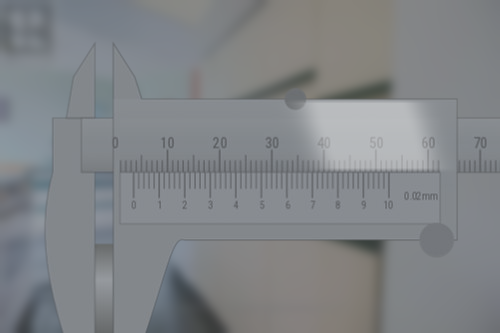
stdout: 3.5 mm
